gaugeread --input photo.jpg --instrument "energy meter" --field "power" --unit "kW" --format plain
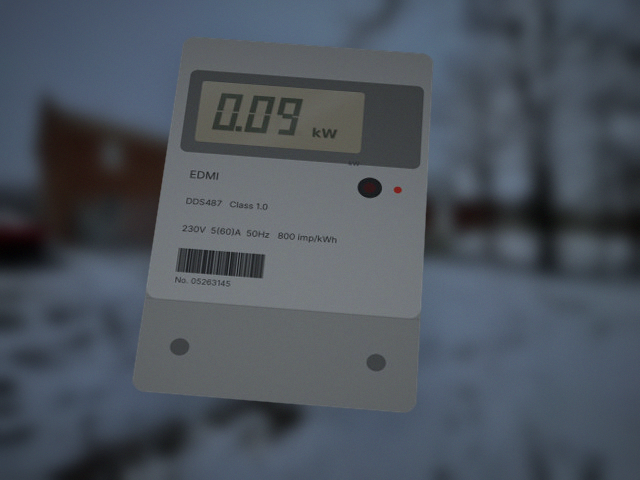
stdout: 0.09 kW
